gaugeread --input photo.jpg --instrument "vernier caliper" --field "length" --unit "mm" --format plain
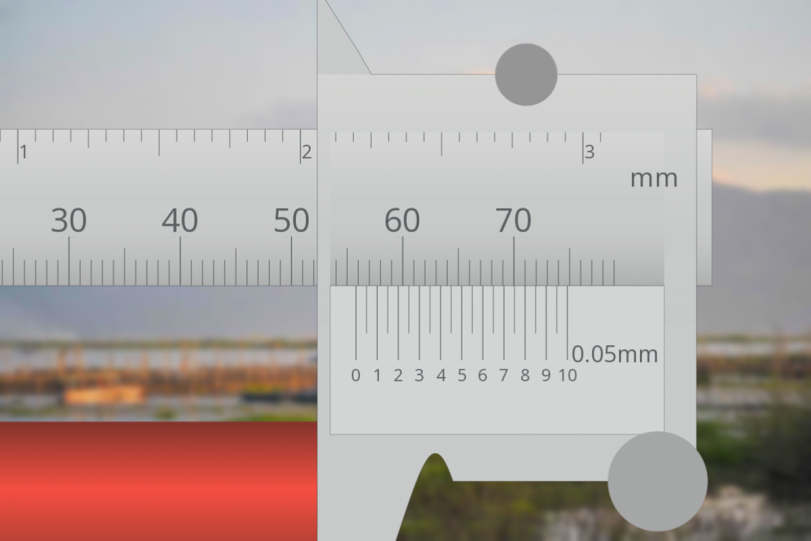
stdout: 55.8 mm
